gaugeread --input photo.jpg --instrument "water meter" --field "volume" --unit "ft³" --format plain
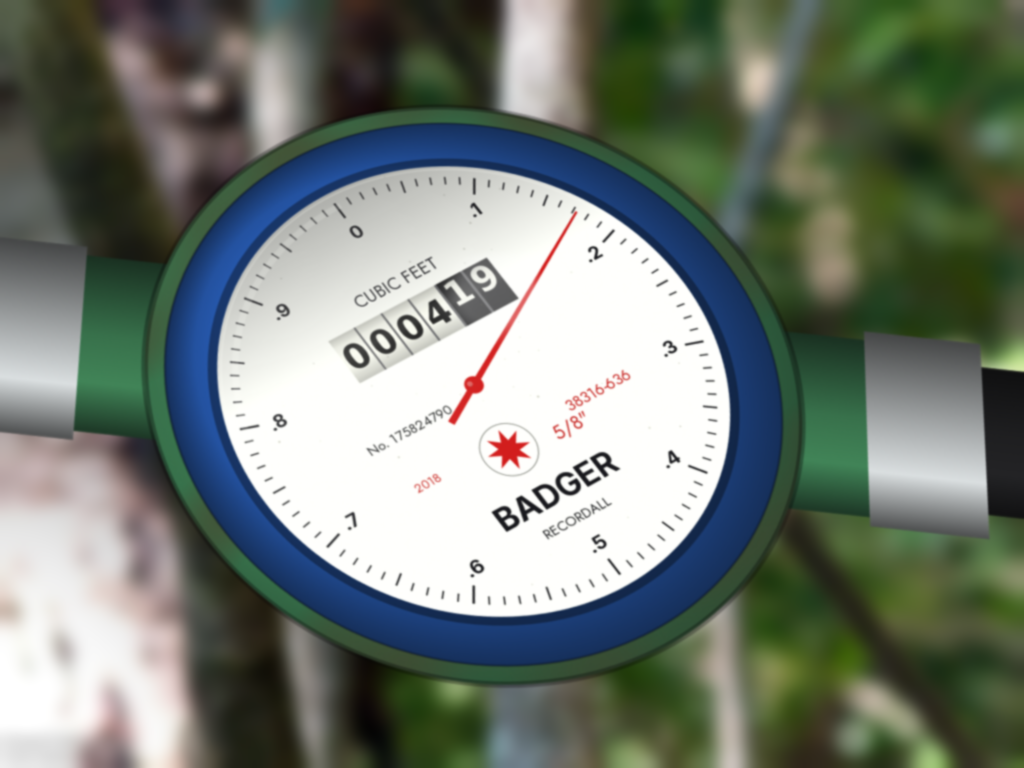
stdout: 419.17 ft³
